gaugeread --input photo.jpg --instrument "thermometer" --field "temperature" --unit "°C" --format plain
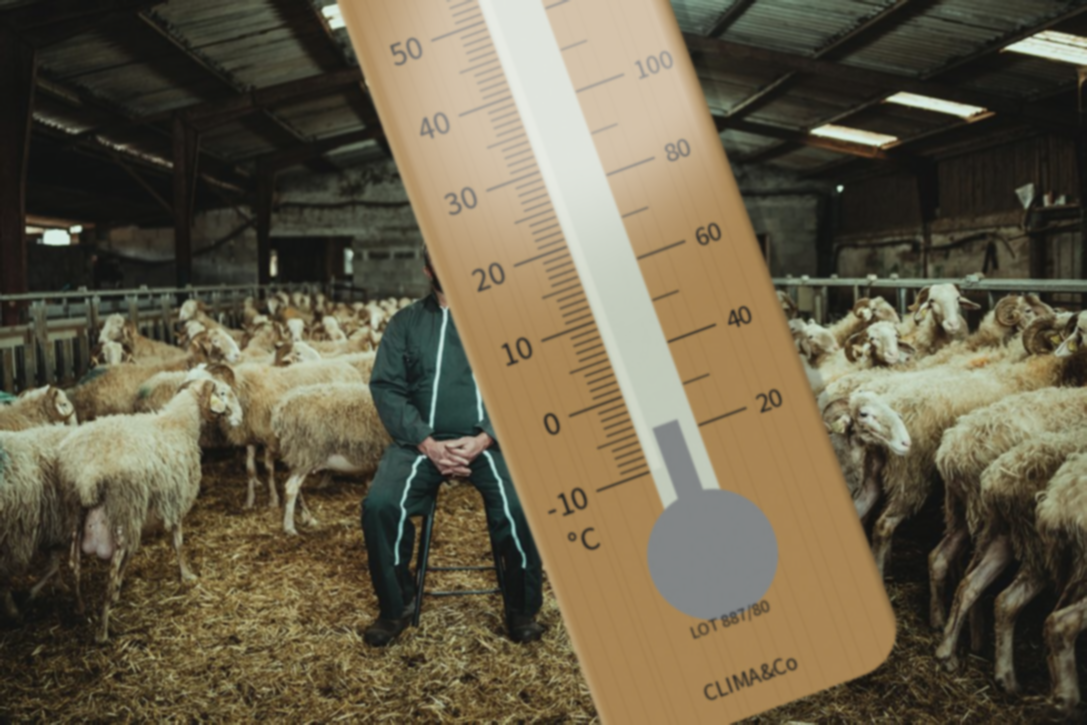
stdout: -5 °C
